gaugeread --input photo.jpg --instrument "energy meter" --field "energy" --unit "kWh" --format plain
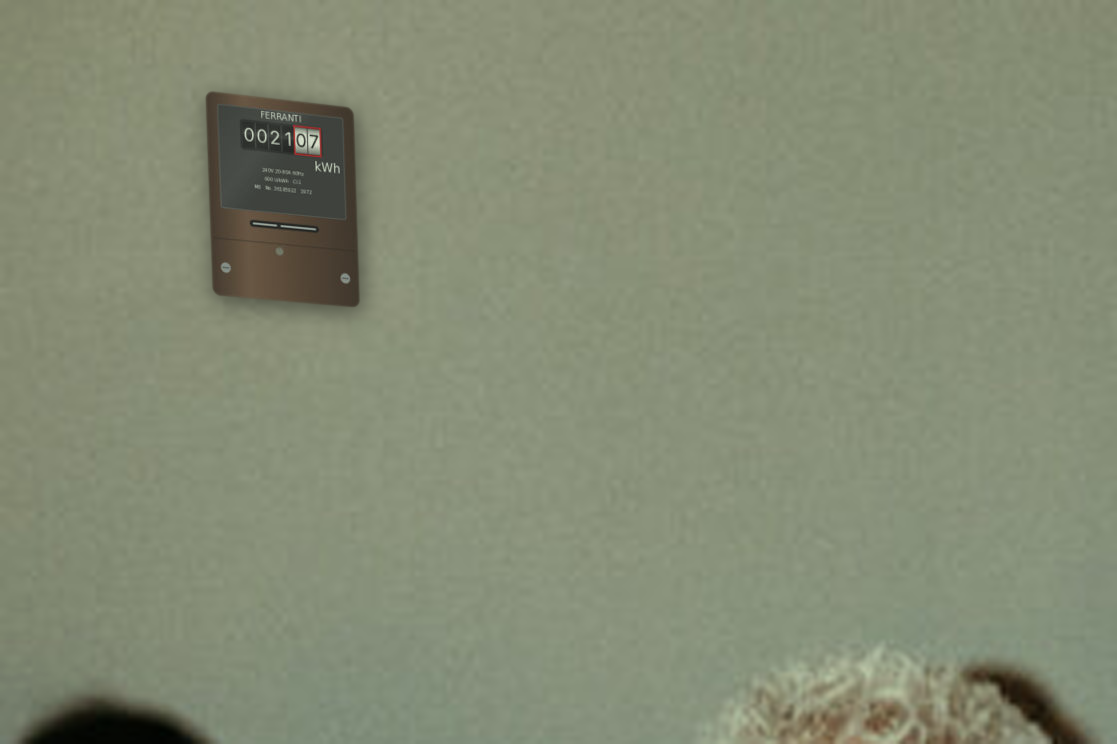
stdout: 21.07 kWh
